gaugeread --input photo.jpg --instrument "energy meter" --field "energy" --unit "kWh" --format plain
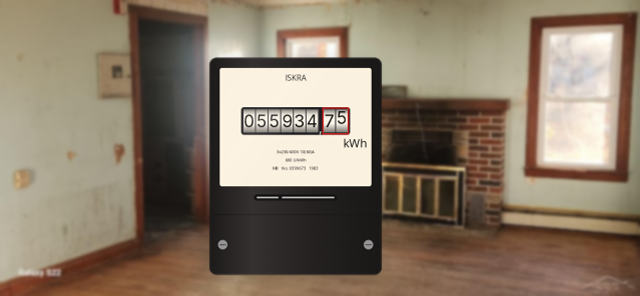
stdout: 55934.75 kWh
